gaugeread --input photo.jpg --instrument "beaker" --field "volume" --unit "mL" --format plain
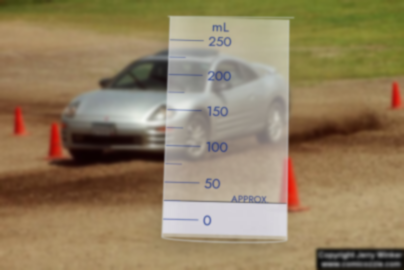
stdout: 25 mL
